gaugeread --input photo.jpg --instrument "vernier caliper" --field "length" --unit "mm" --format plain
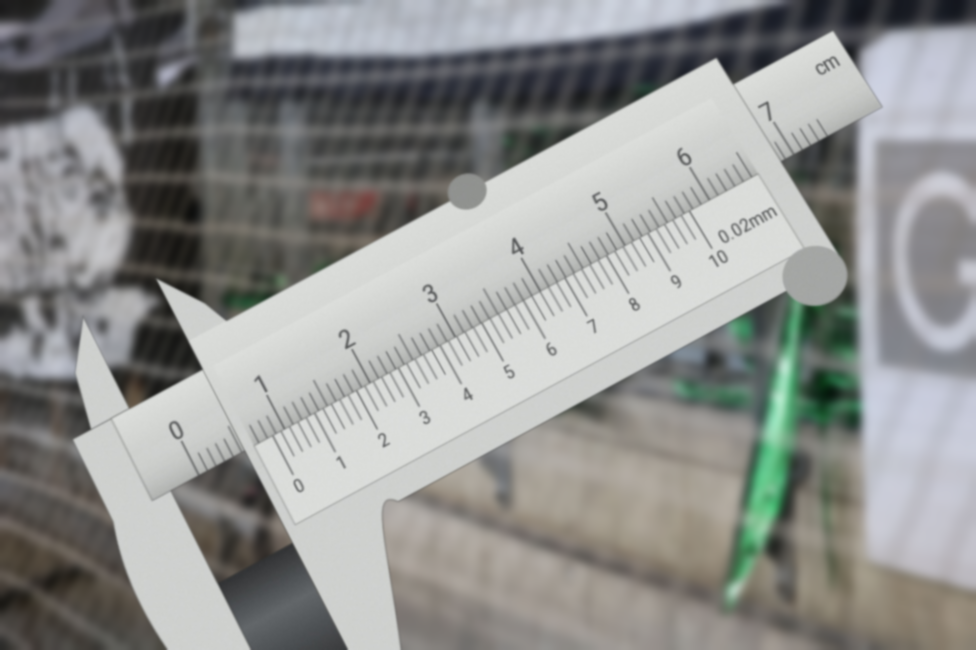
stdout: 8.6 mm
